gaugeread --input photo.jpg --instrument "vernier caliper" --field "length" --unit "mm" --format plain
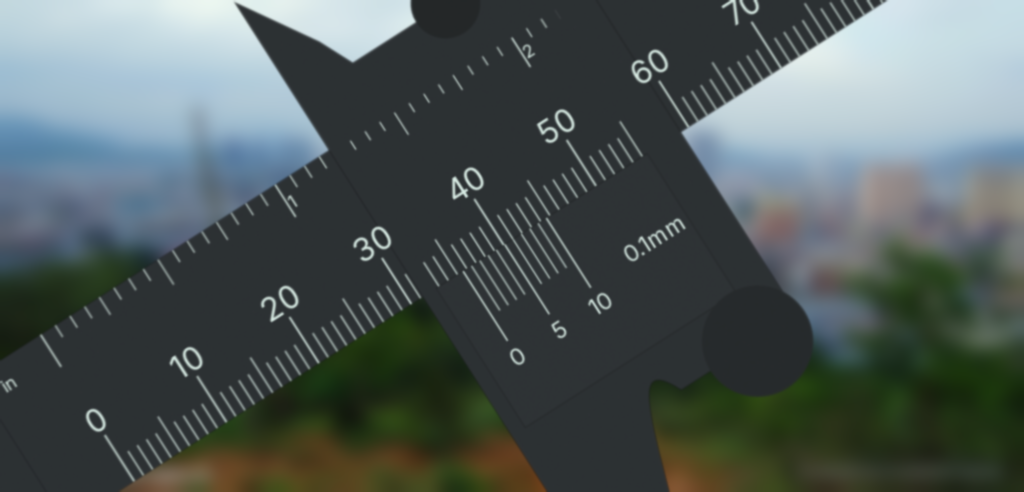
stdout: 35.6 mm
